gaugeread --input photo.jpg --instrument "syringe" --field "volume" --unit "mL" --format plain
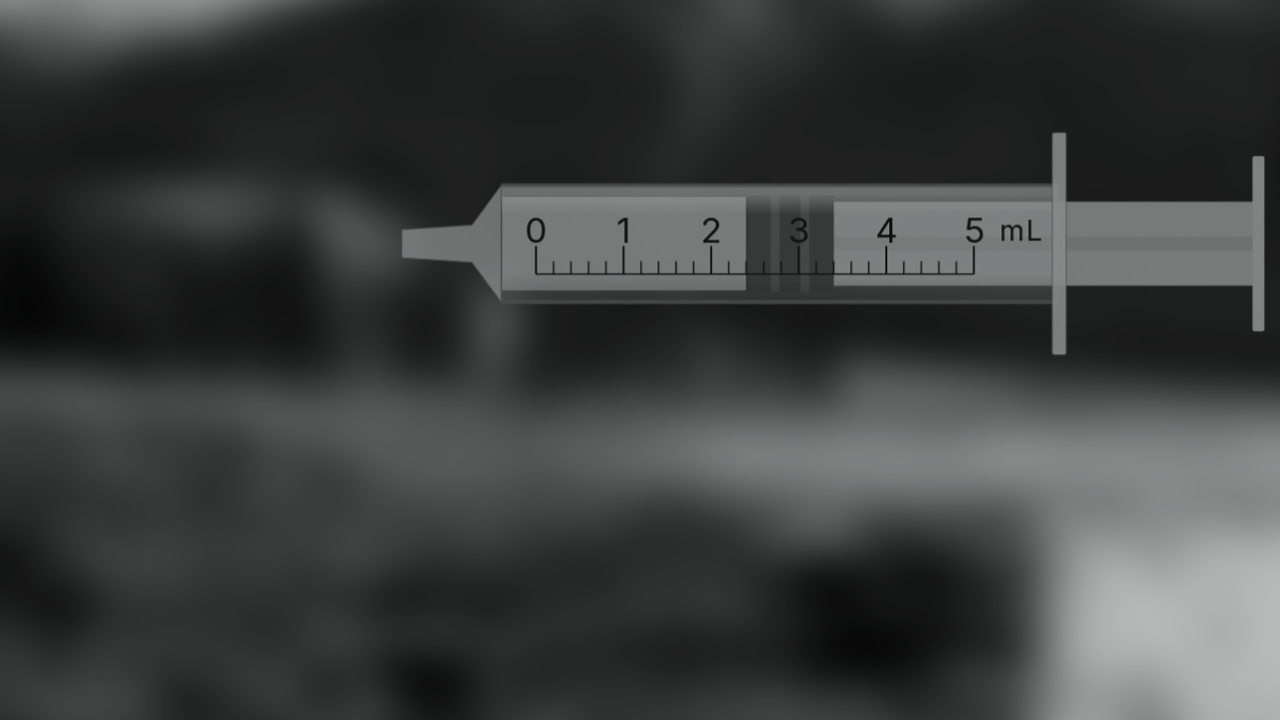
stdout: 2.4 mL
